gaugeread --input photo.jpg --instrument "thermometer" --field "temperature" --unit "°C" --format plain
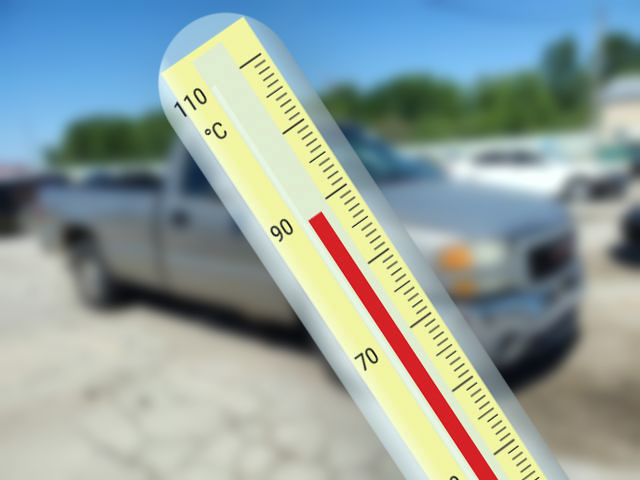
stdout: 89 °C
